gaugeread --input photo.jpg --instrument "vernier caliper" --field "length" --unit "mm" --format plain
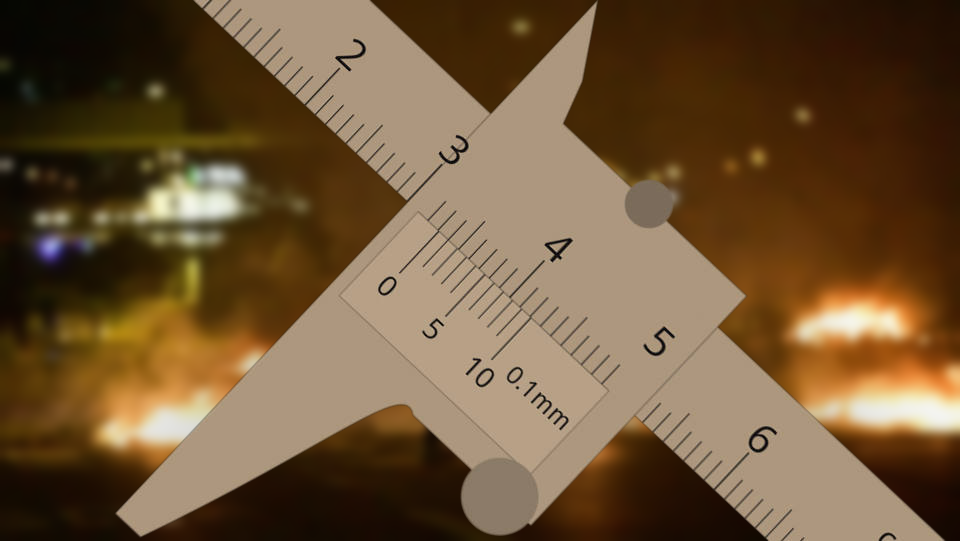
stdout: 33.1 mm
